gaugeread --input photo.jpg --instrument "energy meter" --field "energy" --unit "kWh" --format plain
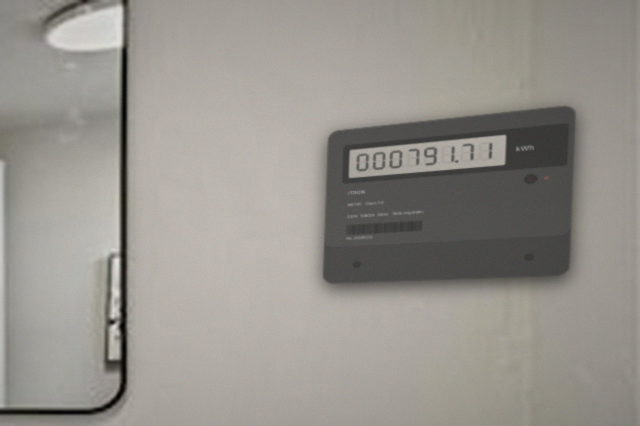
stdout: 791.71 kWh
